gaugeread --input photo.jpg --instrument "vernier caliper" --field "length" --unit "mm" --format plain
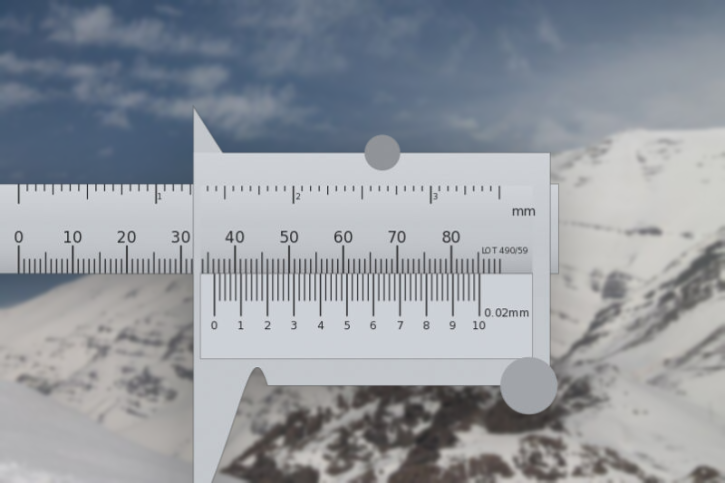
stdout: 36.2 mm
